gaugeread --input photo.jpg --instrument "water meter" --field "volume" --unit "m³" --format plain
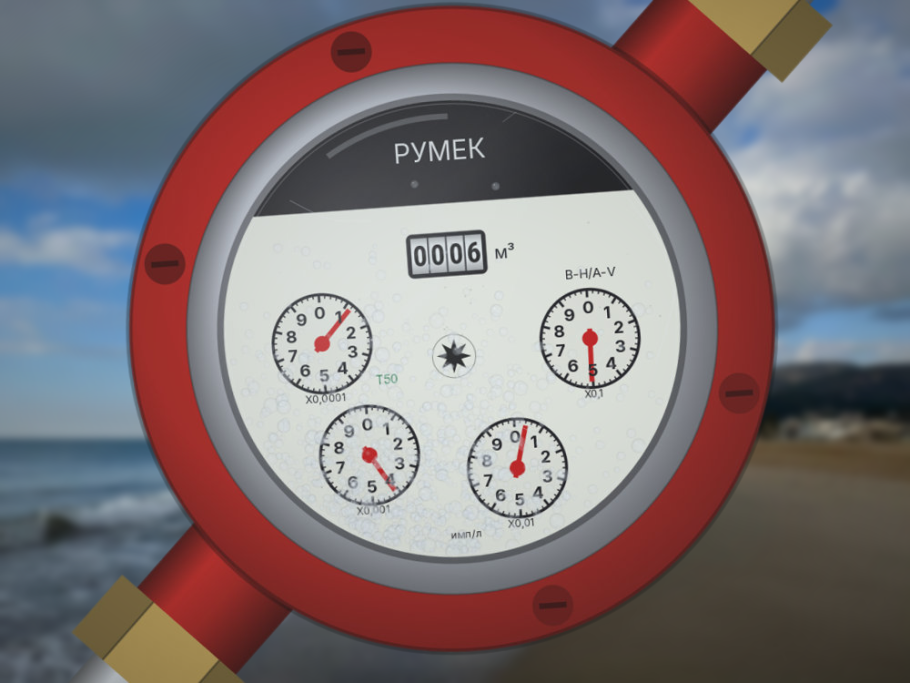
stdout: 6.5041 m³
